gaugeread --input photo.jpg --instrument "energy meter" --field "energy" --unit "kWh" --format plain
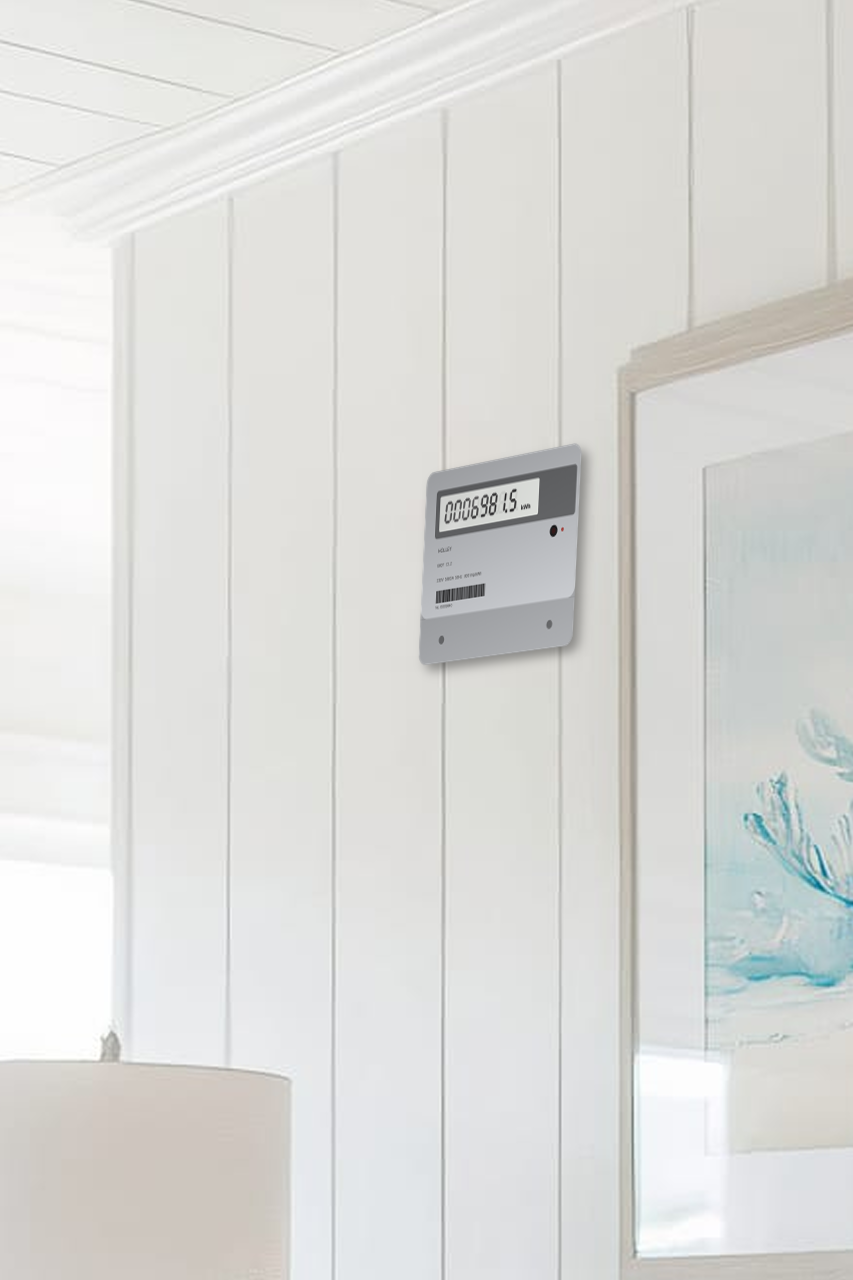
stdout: 6981.5 kWh
